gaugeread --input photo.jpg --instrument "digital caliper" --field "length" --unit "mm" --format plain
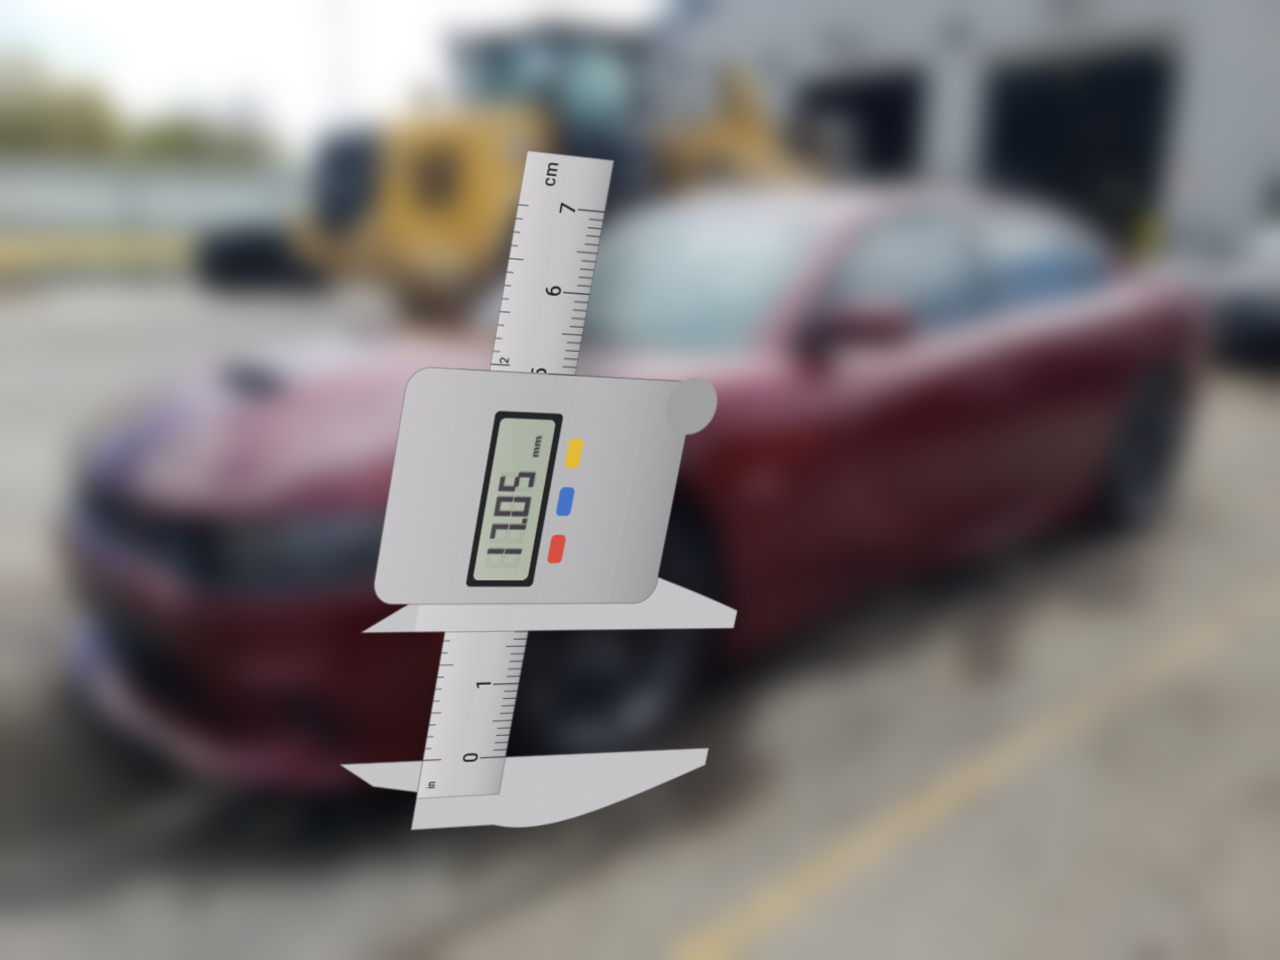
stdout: 17.05 mm
